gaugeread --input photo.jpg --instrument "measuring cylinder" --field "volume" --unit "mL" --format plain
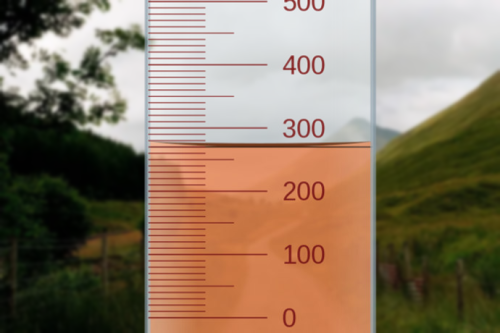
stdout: 270 mL
